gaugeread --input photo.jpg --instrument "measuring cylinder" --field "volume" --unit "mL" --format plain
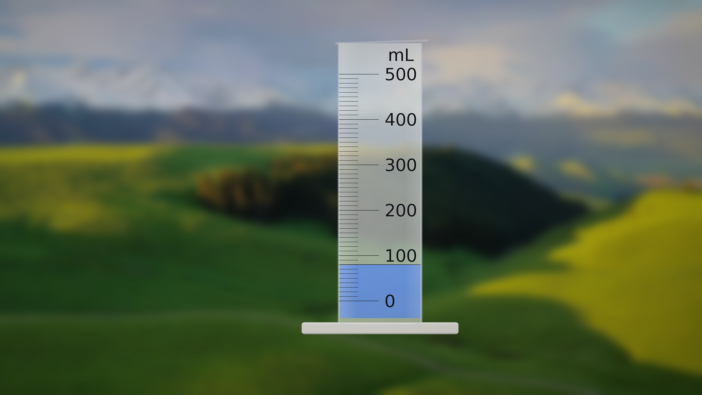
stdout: 80 mL
